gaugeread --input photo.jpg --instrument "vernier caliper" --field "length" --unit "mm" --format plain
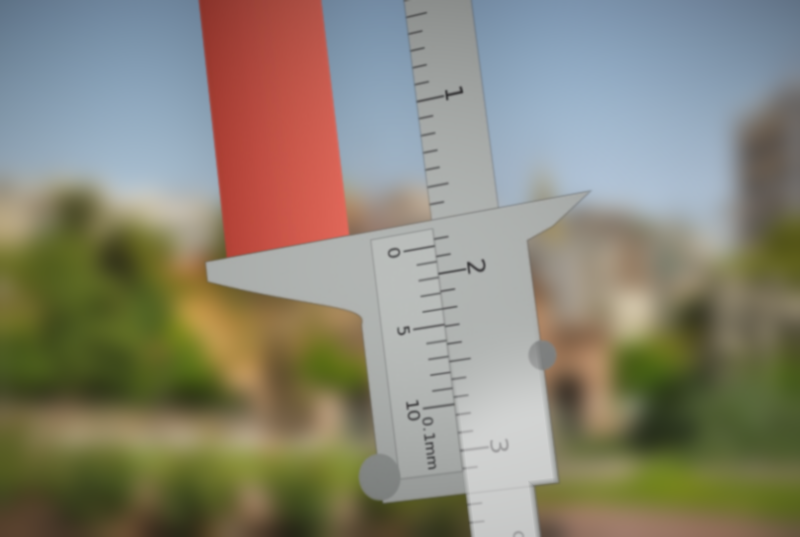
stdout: 18.4 mm
